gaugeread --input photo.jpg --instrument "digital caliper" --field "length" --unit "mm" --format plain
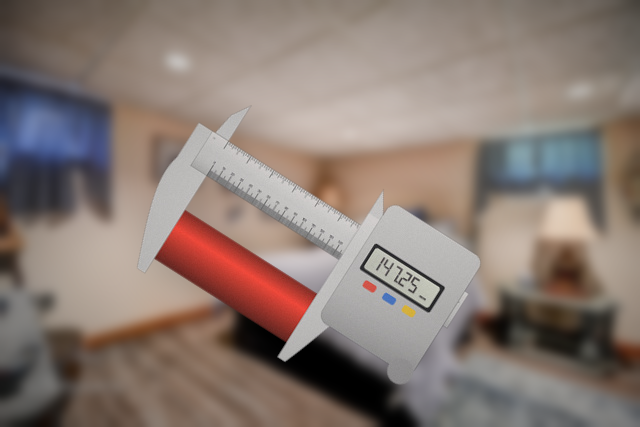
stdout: 147.25 mm
